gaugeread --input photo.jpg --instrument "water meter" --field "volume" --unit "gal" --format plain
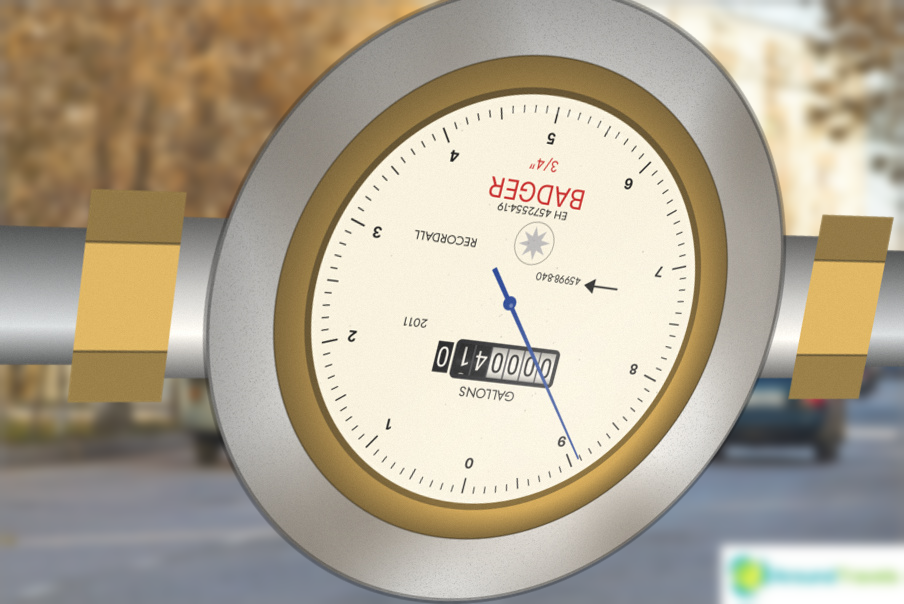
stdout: 408.9 gal
